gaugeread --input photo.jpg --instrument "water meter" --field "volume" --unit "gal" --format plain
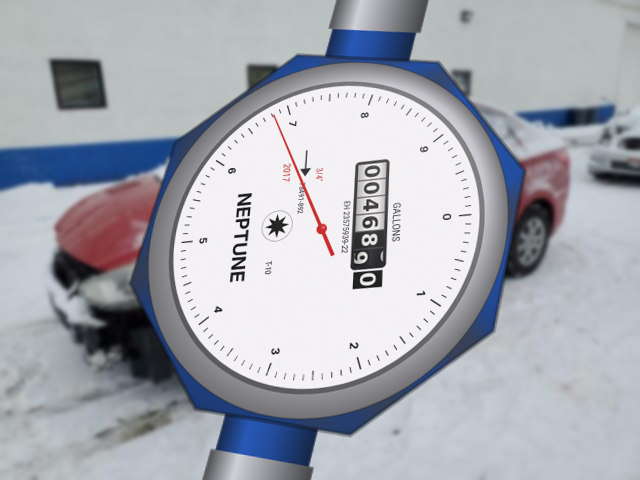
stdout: 46886.8 gal
